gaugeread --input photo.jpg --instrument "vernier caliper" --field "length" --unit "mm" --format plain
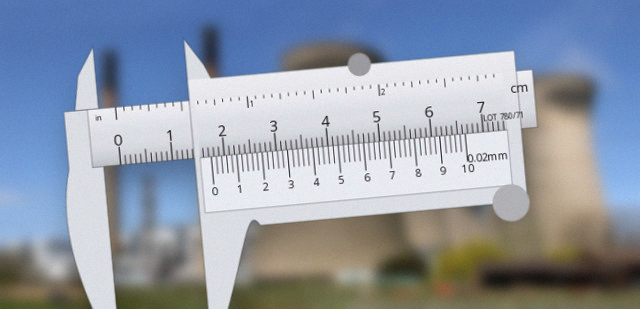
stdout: 17.5 mm
